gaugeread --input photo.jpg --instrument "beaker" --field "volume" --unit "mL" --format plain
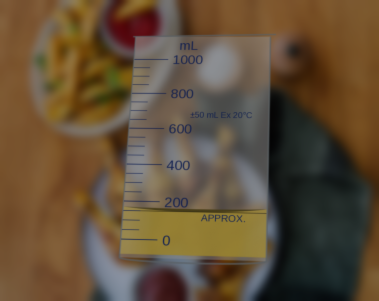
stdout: 150 mL
